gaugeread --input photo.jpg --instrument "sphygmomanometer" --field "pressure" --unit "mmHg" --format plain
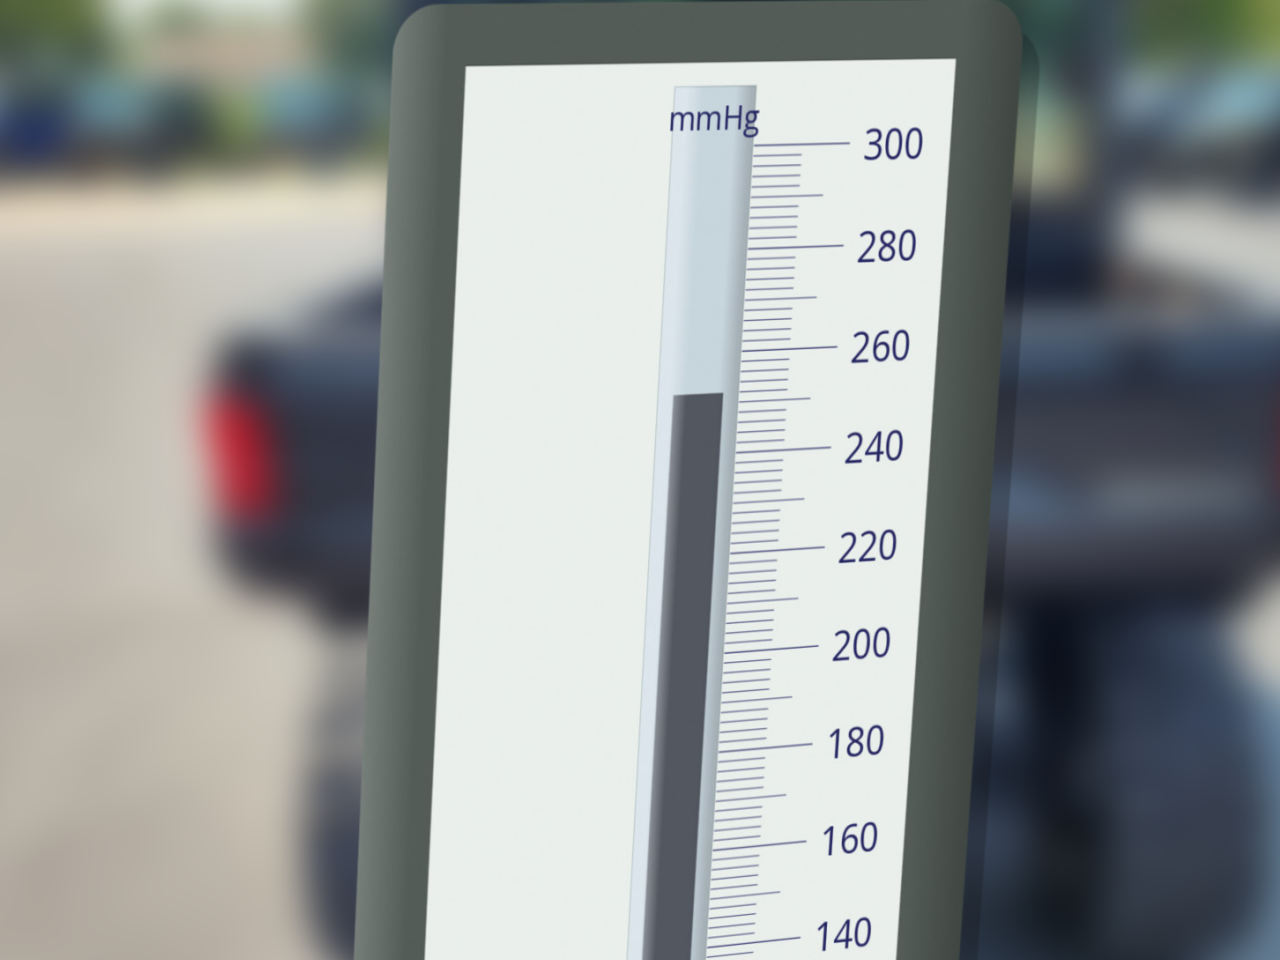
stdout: 252 mmHg
